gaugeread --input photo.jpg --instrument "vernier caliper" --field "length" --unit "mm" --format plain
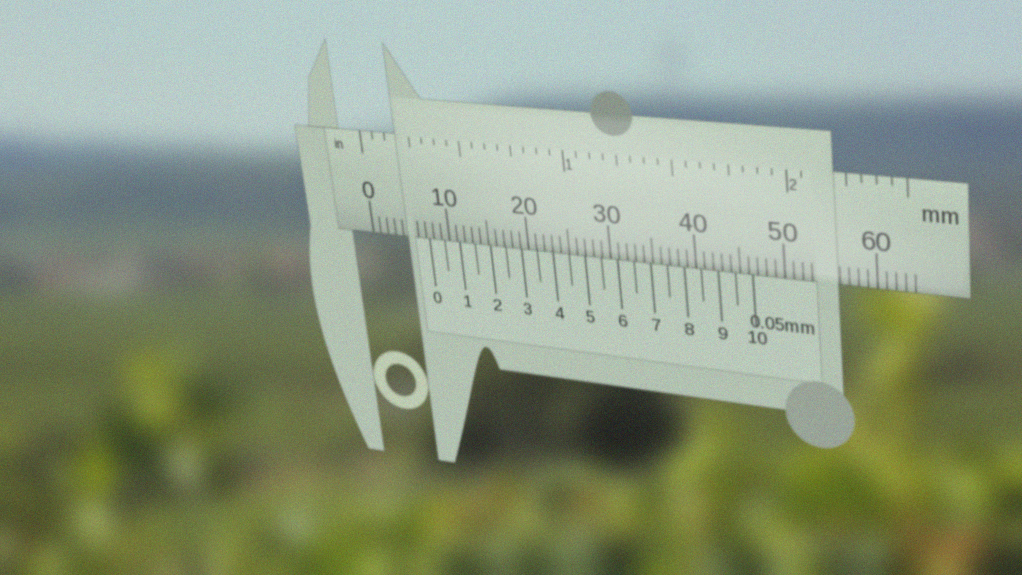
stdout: 7.4 mm
